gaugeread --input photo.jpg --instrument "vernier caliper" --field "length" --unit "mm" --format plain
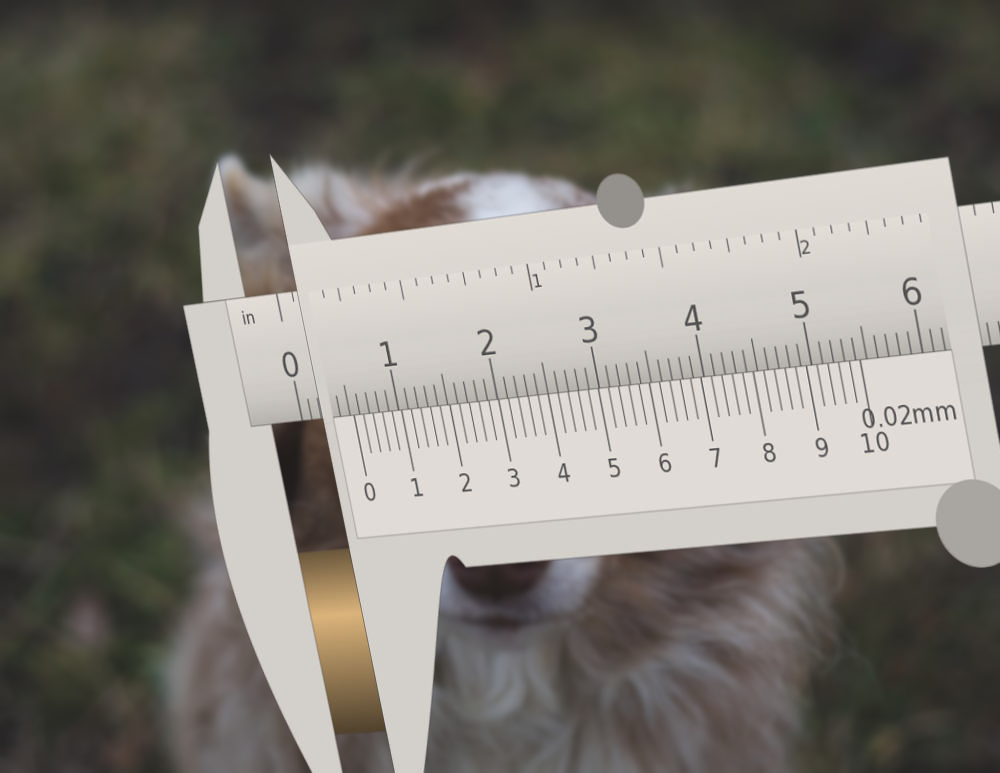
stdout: 5.4 mm
